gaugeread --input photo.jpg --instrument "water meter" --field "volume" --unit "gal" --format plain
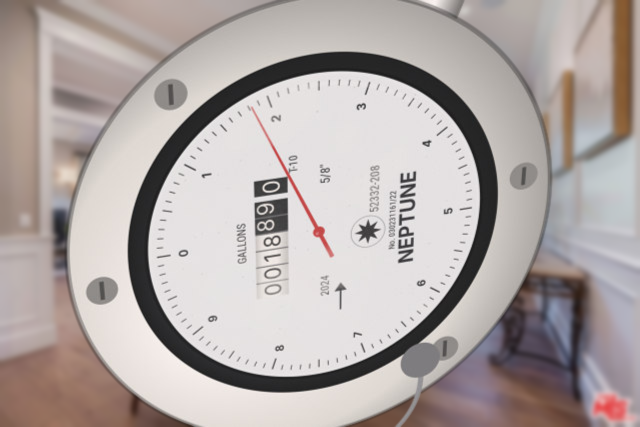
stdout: 18891.8 gal
